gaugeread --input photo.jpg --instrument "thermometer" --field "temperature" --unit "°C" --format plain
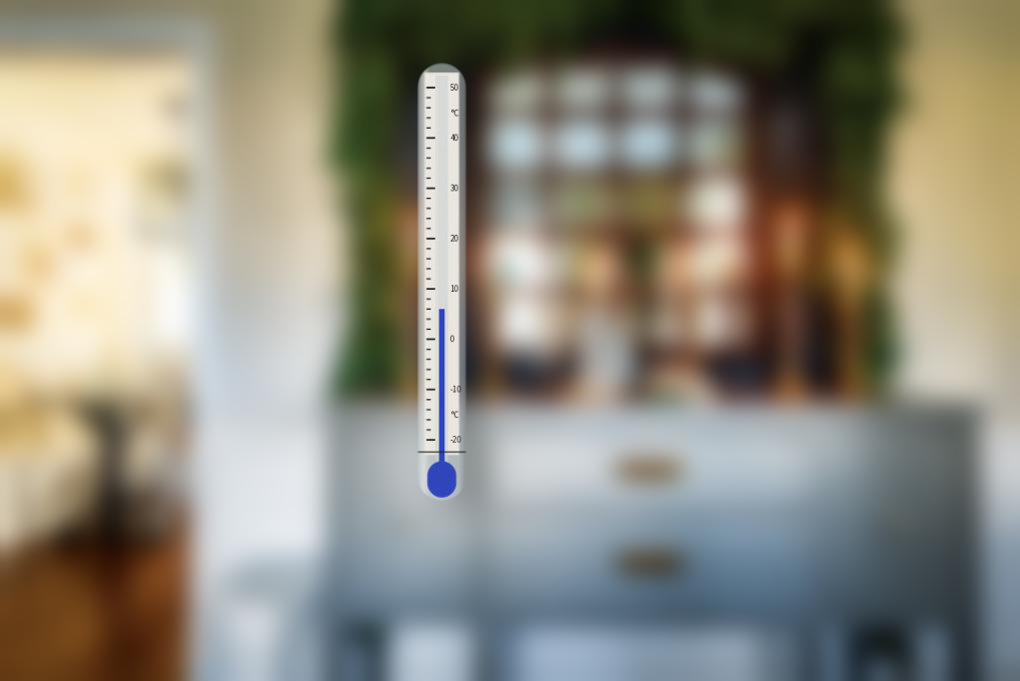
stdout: 6 °C
